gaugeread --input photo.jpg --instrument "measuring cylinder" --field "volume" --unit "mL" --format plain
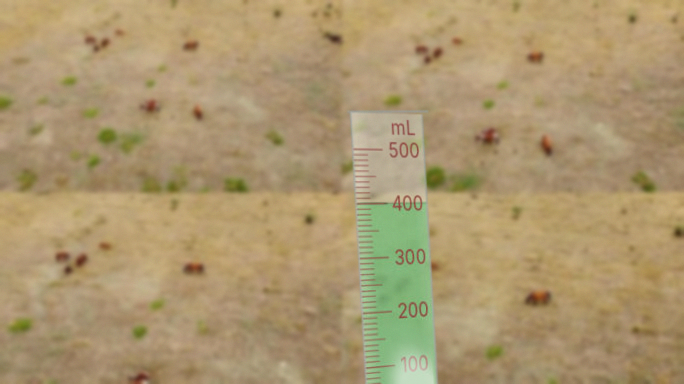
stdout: 400 mL
